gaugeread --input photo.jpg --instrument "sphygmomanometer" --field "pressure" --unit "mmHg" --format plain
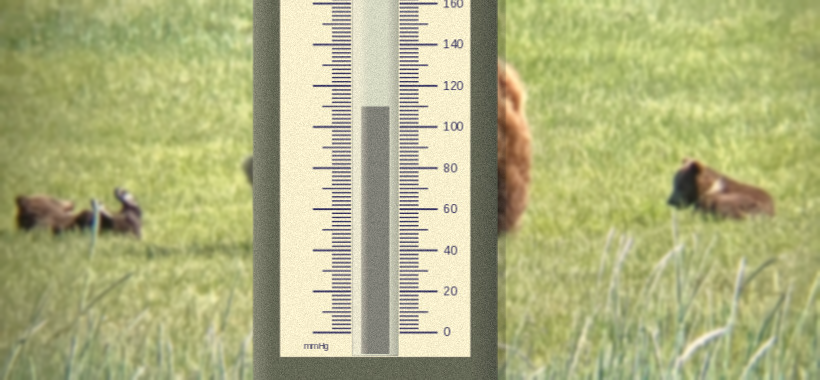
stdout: 110 mmHg
